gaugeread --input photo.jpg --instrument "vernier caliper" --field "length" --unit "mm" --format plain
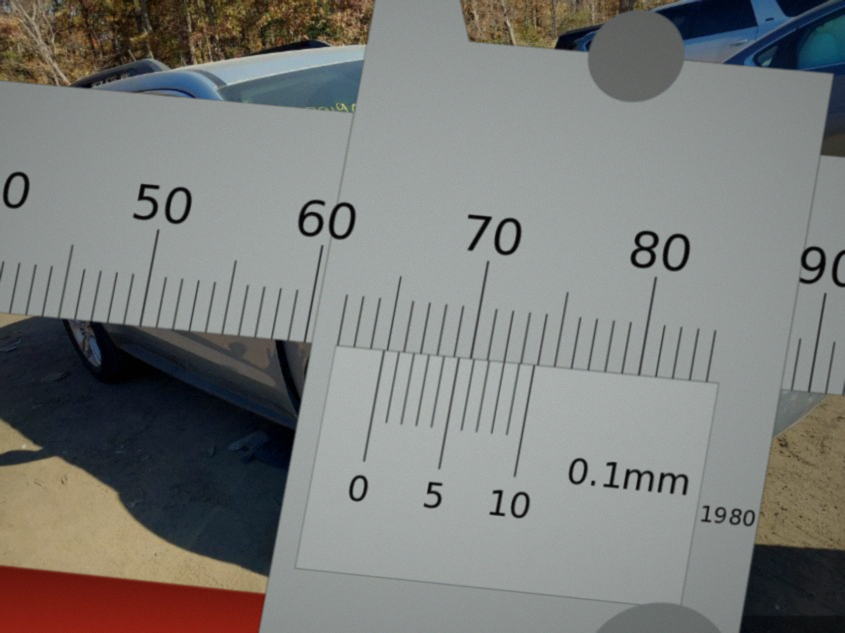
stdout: 64.8 mm
